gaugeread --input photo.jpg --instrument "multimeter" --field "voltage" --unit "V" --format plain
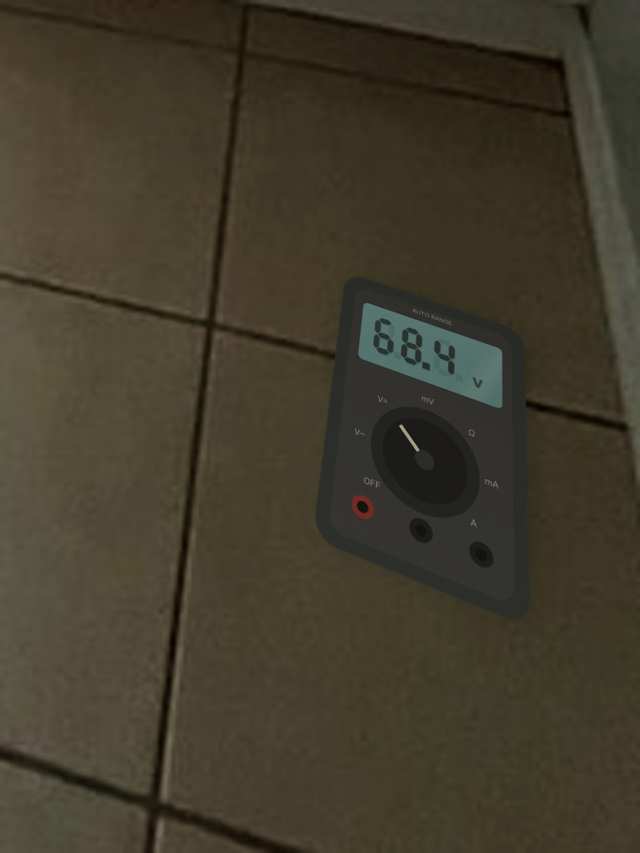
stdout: 68.4 V
